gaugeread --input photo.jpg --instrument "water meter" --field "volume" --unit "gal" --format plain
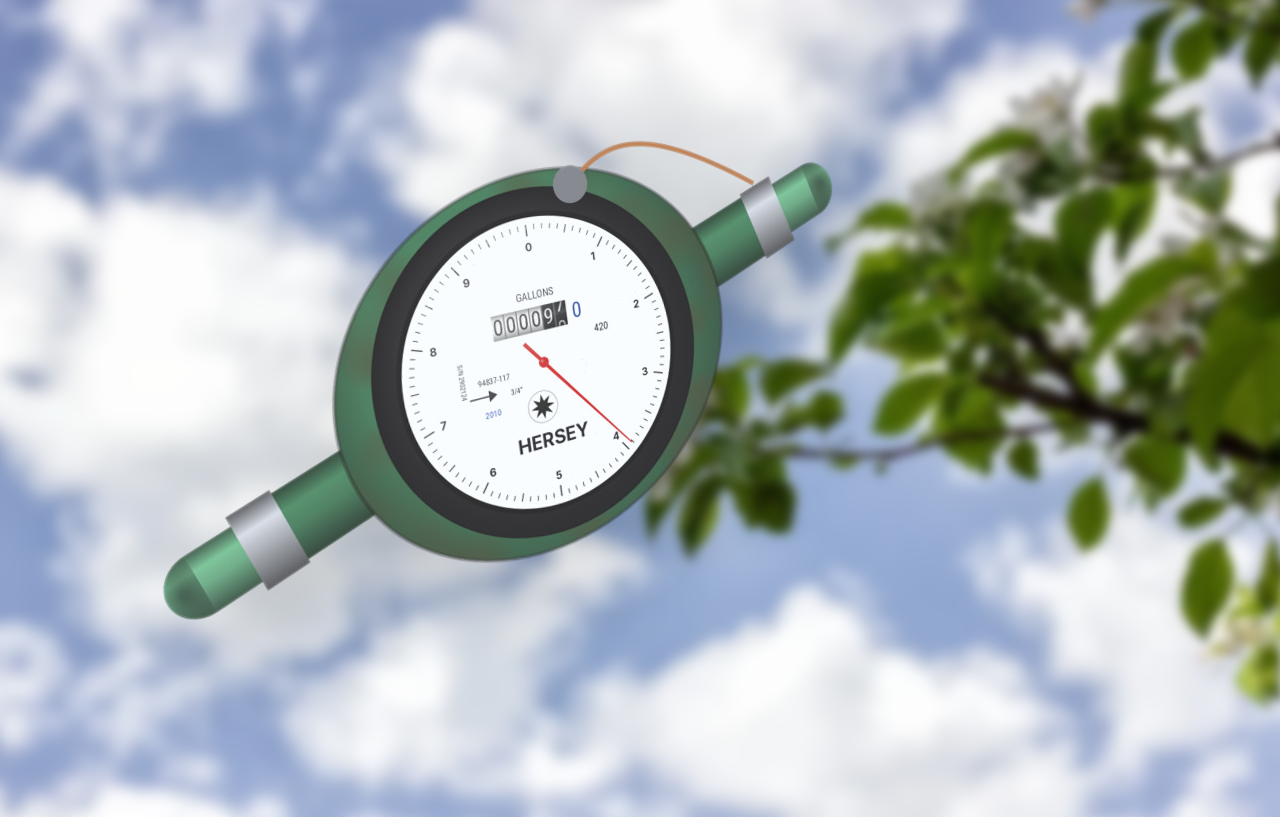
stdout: 973.9 gal
